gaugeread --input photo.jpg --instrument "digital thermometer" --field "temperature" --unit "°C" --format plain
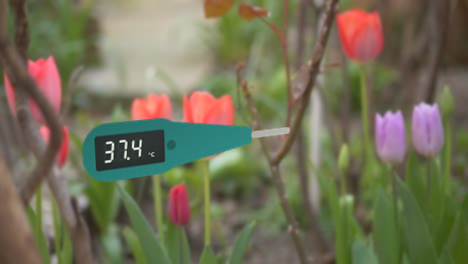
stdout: 37.4 °C
